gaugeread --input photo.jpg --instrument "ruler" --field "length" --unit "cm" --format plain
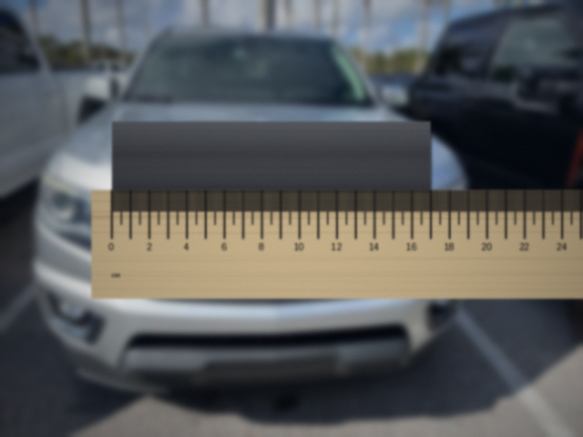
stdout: 17 cm
